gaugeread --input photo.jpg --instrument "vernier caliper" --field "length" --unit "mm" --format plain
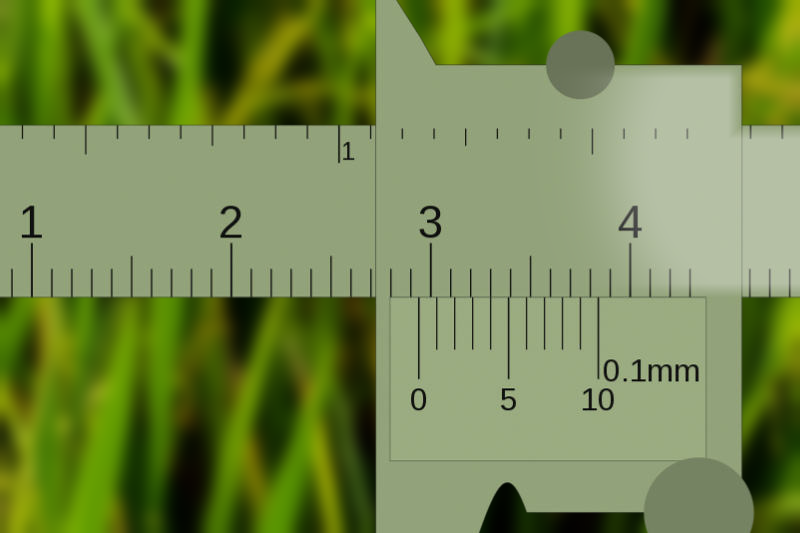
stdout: 29.4 mm
